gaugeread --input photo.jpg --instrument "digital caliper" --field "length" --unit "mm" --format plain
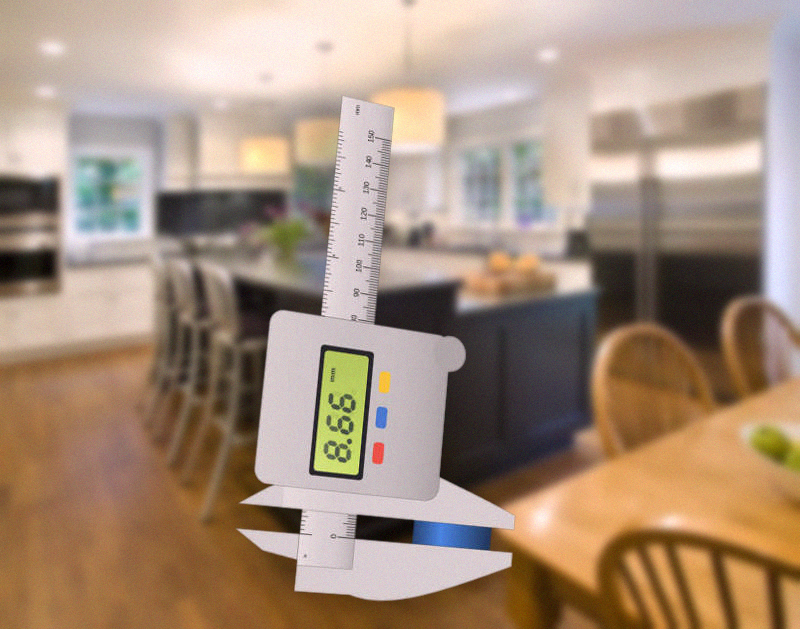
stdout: 8.66 mm
